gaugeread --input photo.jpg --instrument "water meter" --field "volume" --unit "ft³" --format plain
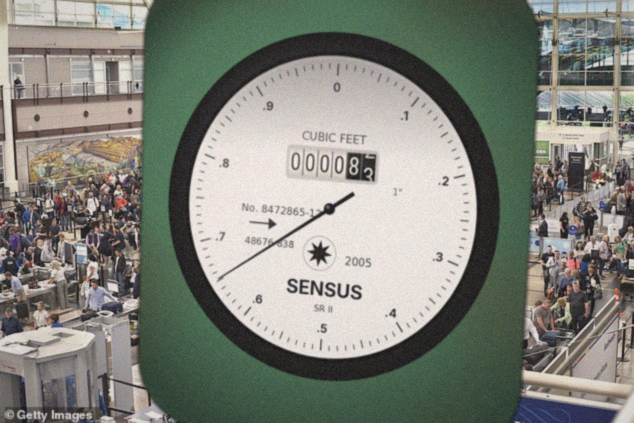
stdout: 82.65 ft³
